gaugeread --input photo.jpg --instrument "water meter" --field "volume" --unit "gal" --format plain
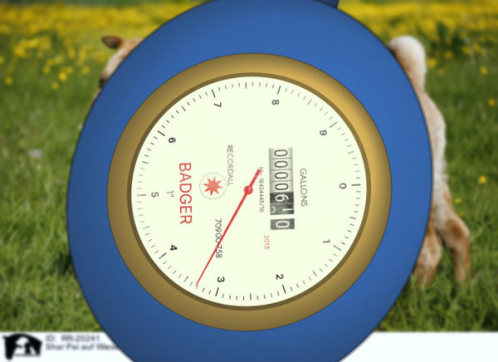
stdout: 613.3 gal
